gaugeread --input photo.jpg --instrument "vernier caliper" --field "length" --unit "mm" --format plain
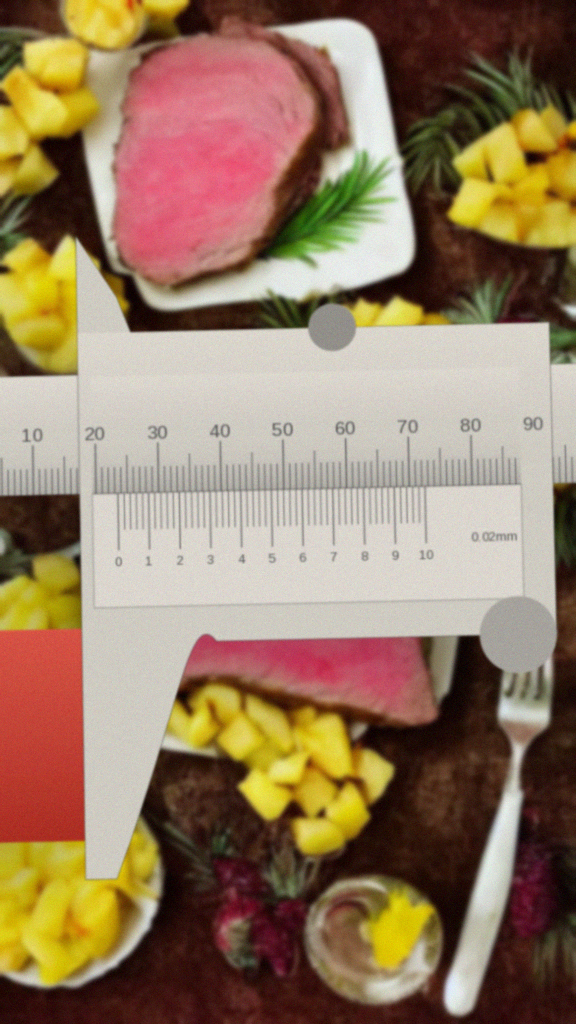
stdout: 23.5 mm
